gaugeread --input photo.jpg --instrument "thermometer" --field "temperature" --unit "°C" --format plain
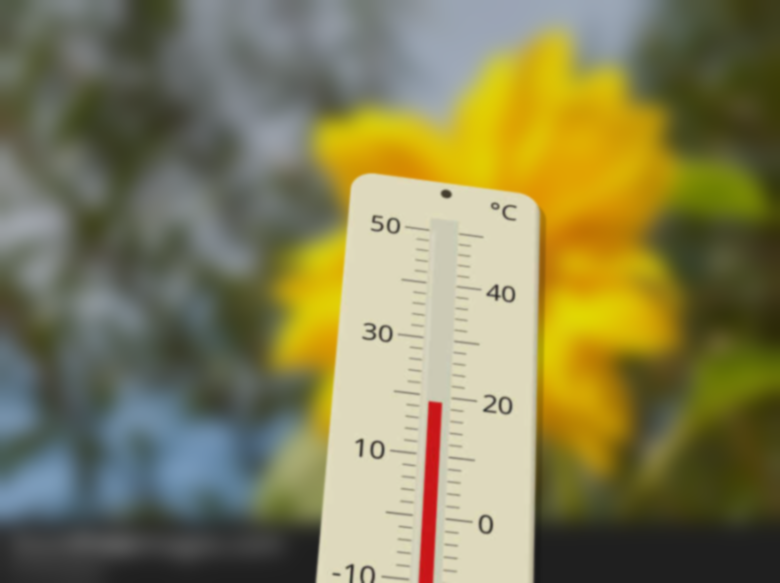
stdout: 19 °C
